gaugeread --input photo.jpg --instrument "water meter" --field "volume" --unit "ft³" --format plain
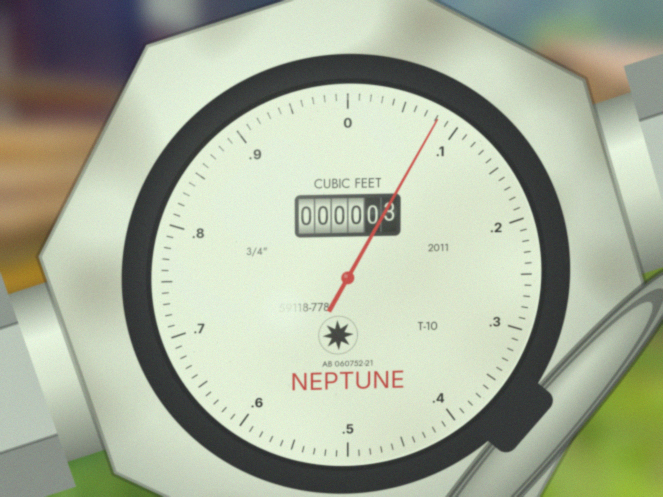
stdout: 3.08 ft³
